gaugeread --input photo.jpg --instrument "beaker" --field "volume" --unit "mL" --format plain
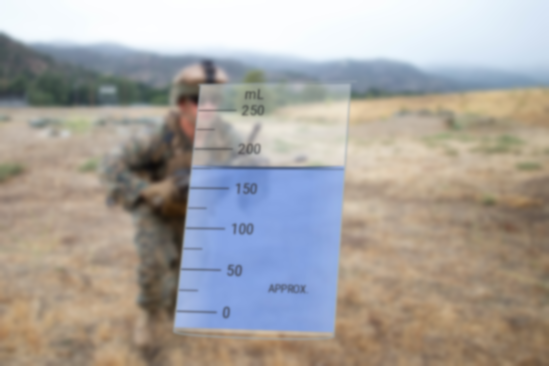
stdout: 175 mL
